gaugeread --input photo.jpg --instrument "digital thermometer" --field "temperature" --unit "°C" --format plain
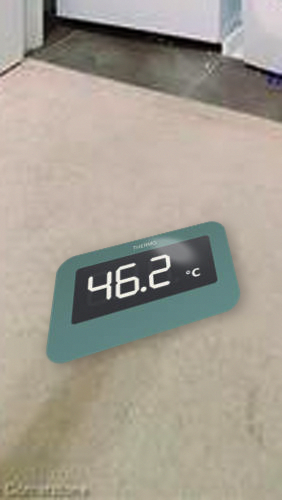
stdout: 46.2 °C
